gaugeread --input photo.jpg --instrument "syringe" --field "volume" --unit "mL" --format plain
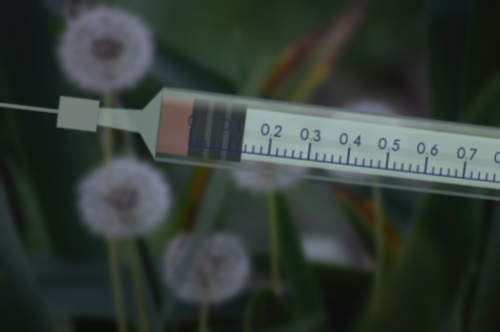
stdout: 0 mL
